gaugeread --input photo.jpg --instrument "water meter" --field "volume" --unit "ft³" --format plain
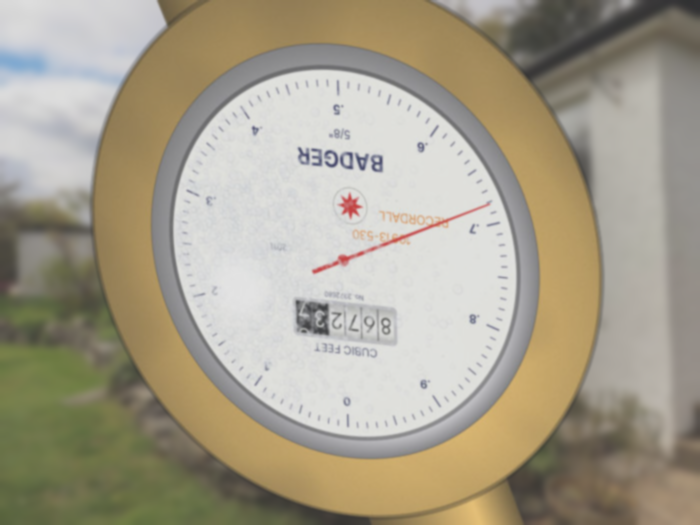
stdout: 867236.68 ft³
